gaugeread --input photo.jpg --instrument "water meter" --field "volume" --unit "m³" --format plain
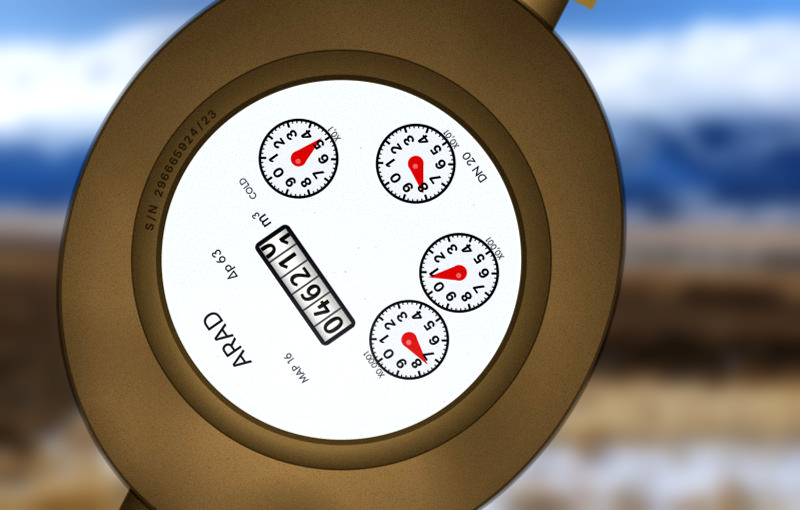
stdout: 46210.4807 m³
